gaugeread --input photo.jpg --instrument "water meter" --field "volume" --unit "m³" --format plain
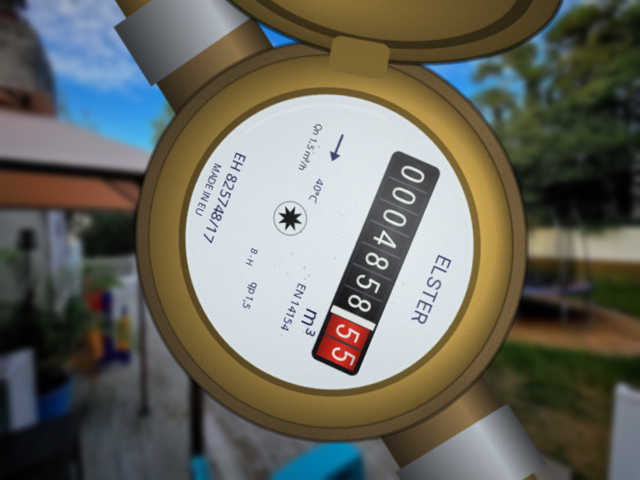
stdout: 4858.55 m³
